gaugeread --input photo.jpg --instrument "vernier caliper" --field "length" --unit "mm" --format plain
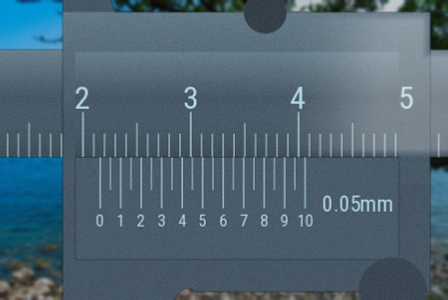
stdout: 21.6 mm
